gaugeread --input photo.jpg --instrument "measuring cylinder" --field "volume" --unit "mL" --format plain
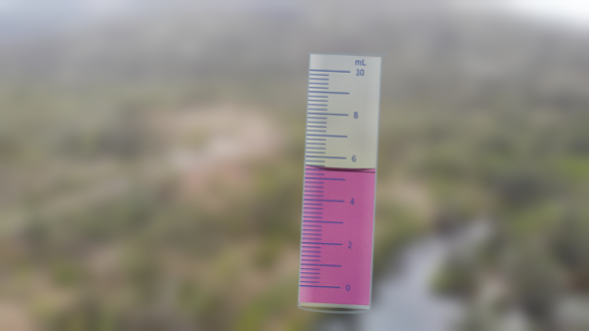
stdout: 5.4 mL
